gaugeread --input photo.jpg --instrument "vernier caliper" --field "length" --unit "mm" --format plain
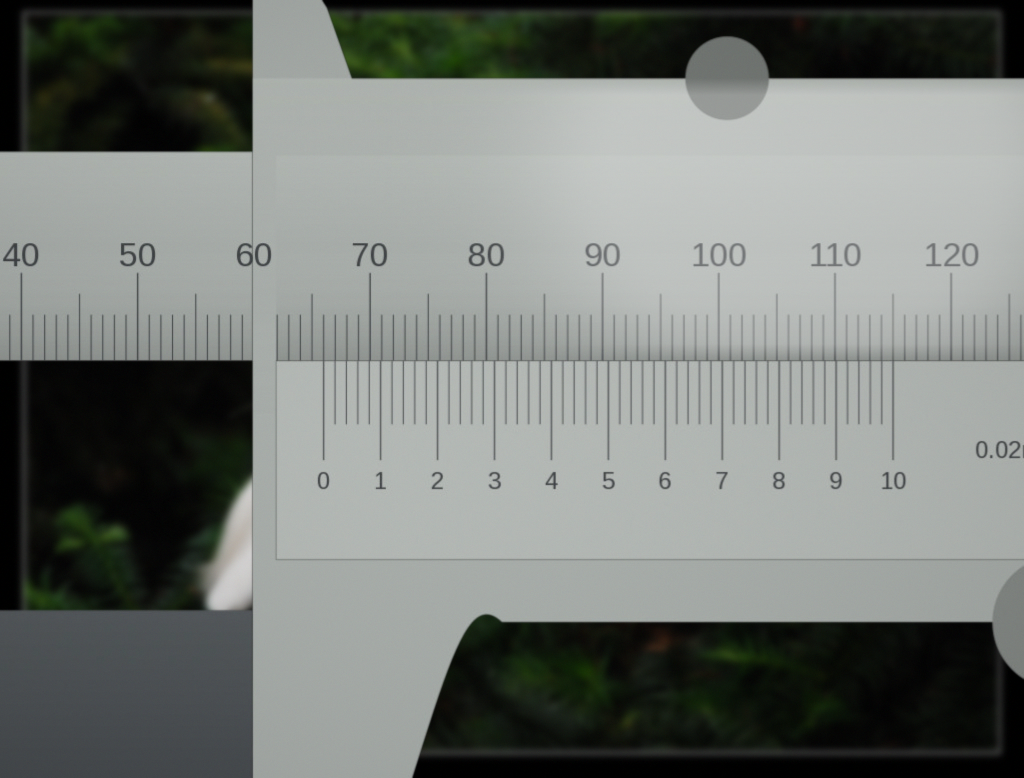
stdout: 66.0 mm
